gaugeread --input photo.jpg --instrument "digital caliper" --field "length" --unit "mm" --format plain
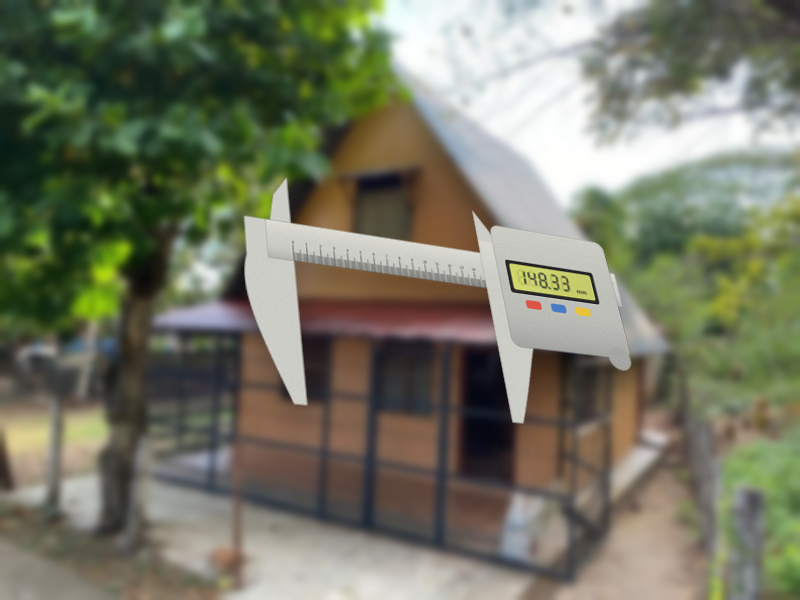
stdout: 148.33 mm
